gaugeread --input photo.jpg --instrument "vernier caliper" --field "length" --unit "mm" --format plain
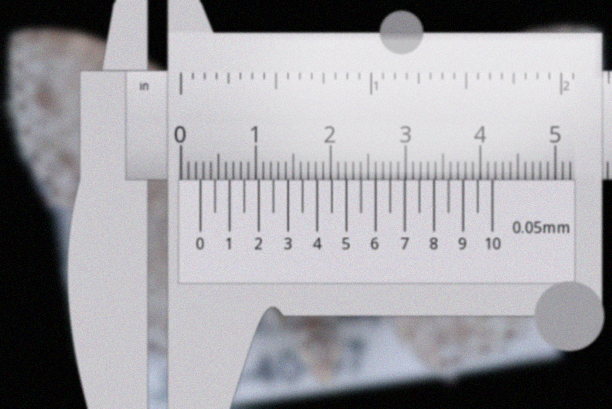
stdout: 2.6 mm
